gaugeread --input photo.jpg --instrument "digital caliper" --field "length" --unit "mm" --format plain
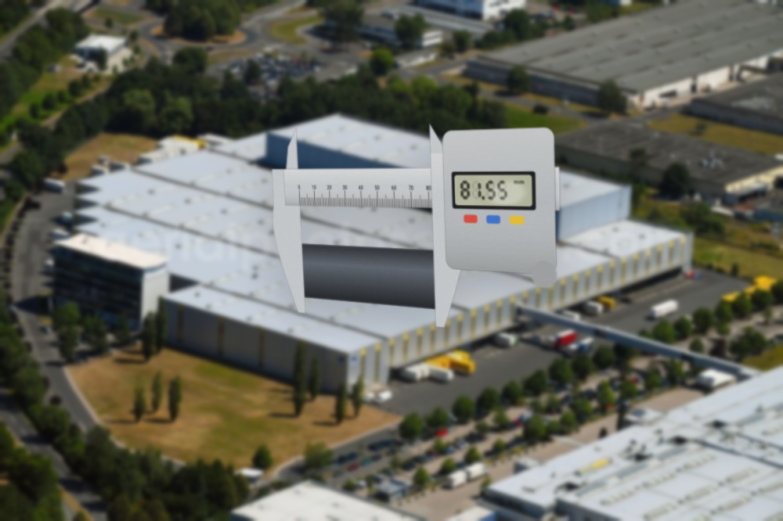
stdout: 81.55 mm
